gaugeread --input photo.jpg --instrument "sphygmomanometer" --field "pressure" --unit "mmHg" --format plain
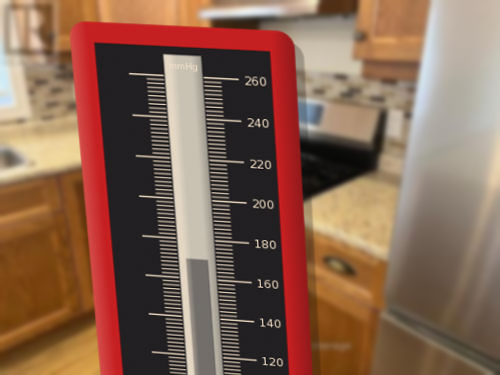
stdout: 170 mmHg
